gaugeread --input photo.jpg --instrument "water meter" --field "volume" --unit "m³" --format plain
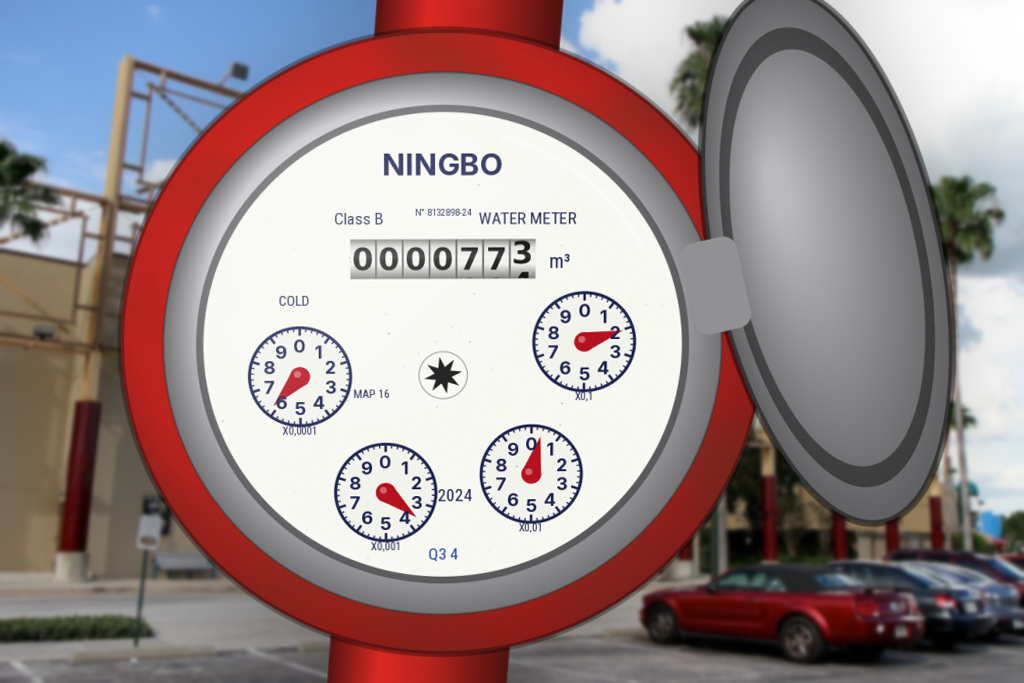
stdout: 773.2036 m³
